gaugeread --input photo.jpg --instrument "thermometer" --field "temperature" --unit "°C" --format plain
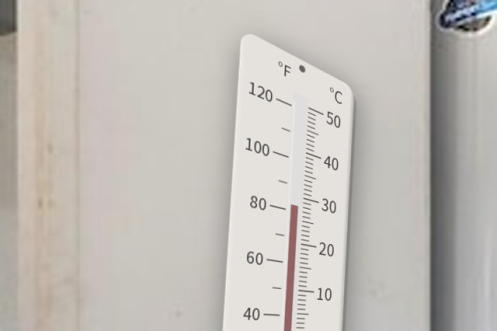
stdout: 28 °C
